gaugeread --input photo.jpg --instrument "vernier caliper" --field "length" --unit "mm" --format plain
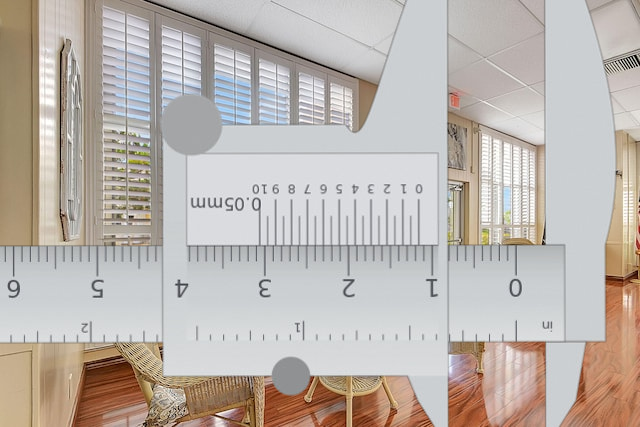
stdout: 11.6 mm
